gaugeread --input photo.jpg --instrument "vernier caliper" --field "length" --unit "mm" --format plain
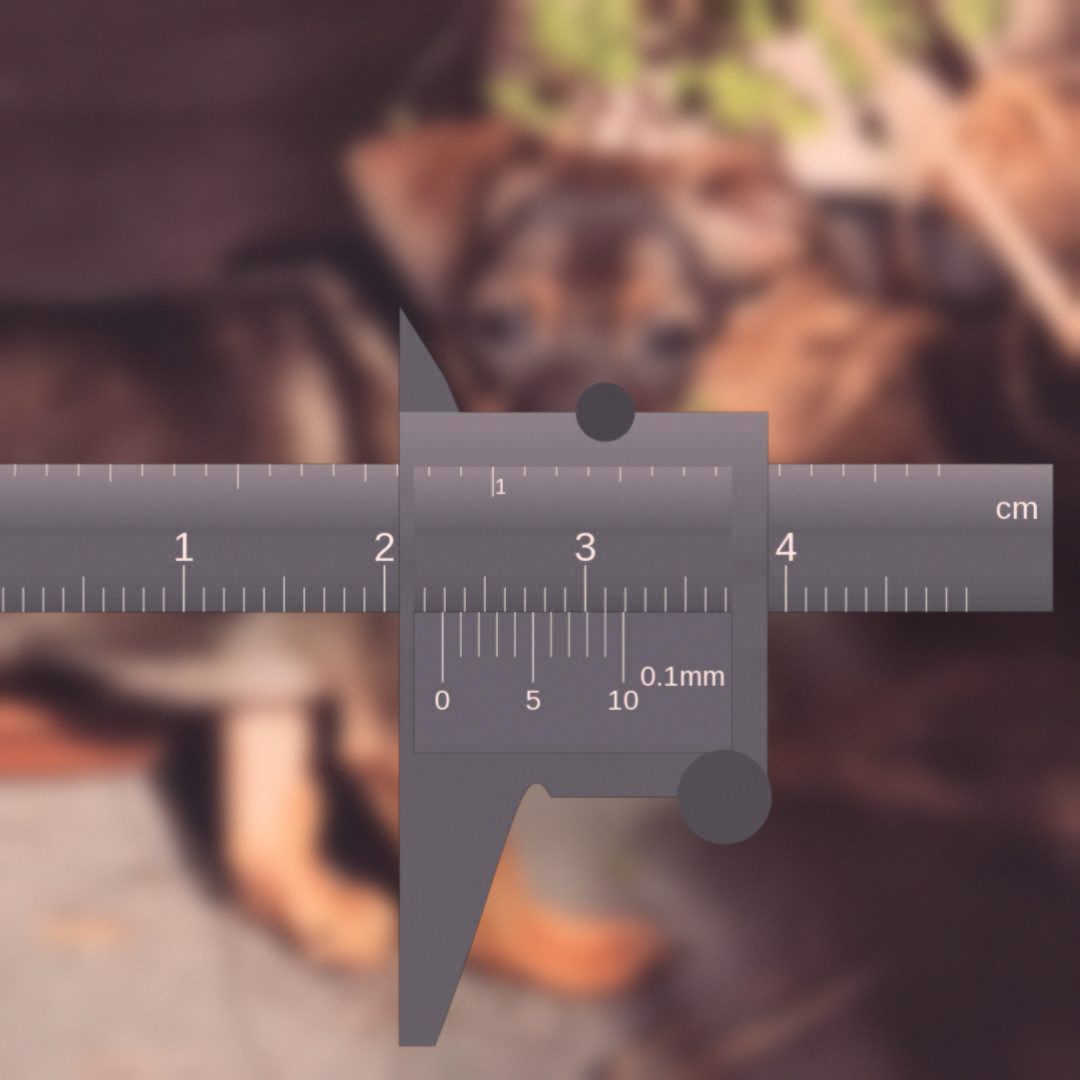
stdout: 22.9 mm
